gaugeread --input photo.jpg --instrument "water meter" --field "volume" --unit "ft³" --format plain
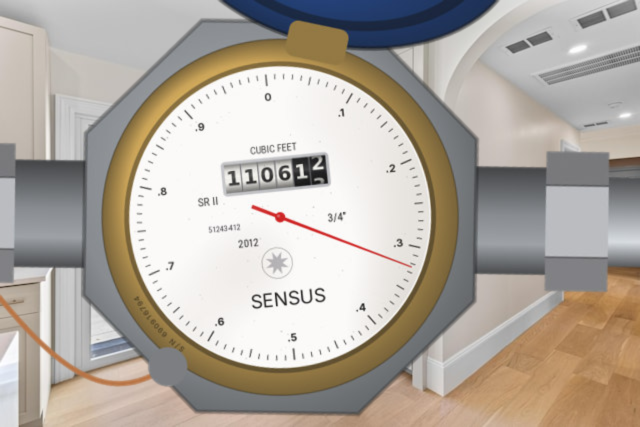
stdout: 110612.32 ft³
